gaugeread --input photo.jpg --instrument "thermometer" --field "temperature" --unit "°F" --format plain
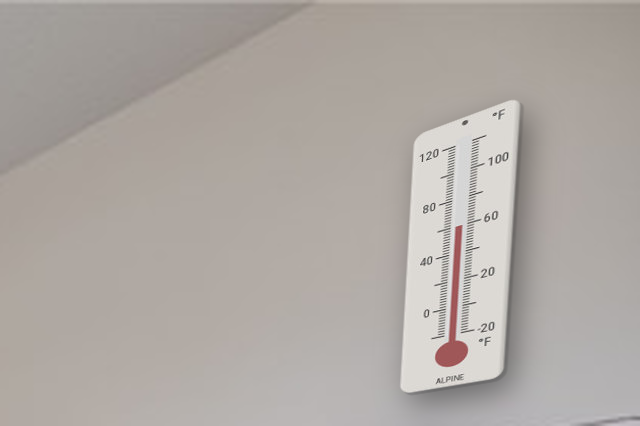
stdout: 60 °F
